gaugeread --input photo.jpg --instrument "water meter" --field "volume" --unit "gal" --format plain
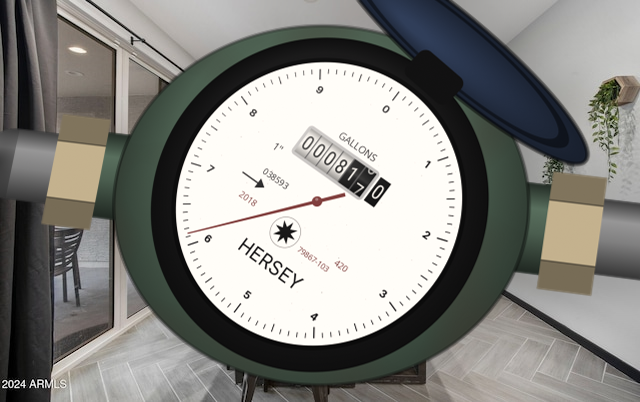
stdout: 8166.1 gal
